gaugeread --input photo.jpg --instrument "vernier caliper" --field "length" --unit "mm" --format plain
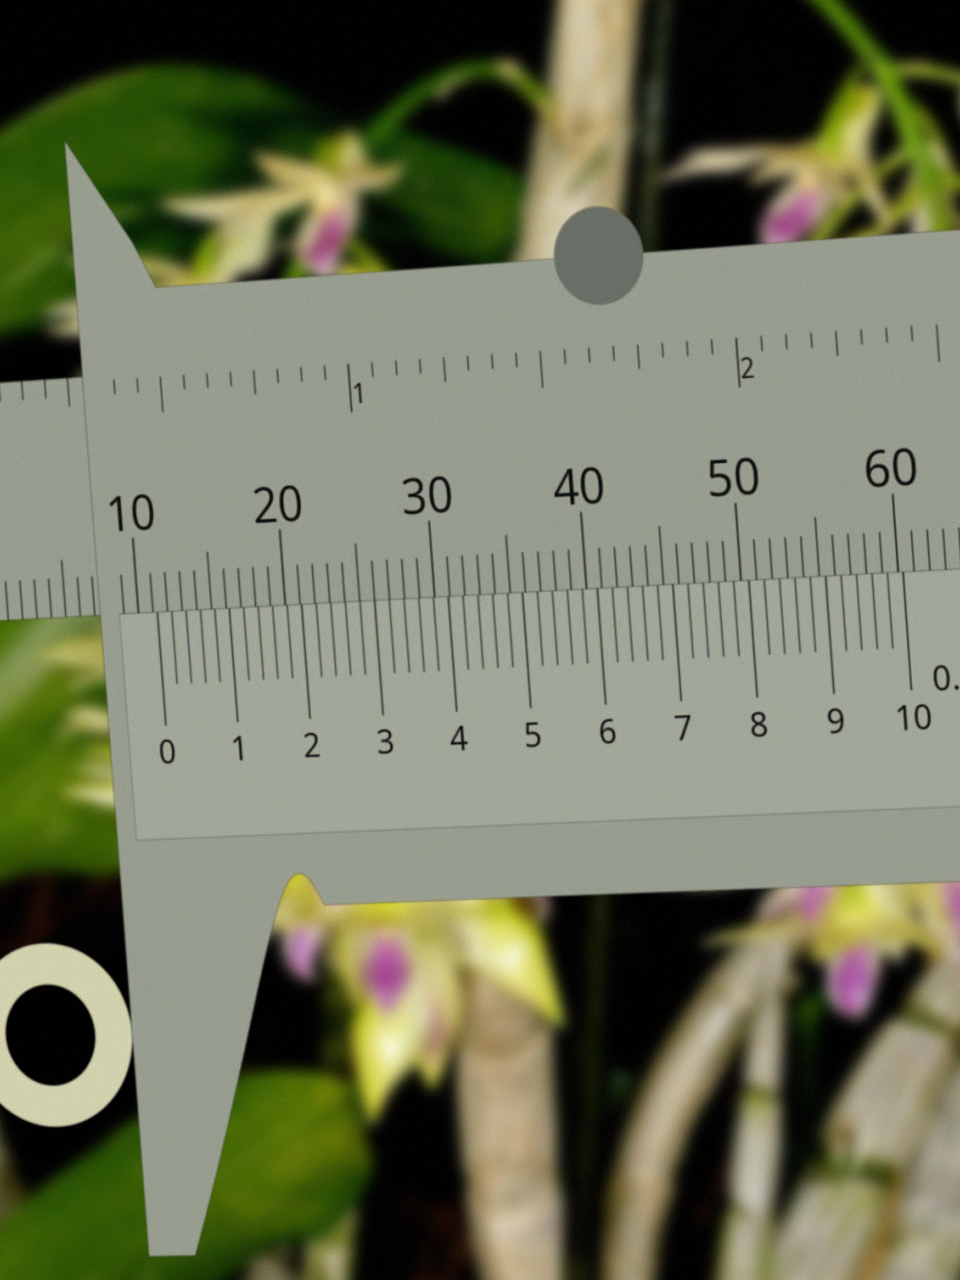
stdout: 11.3 mm
